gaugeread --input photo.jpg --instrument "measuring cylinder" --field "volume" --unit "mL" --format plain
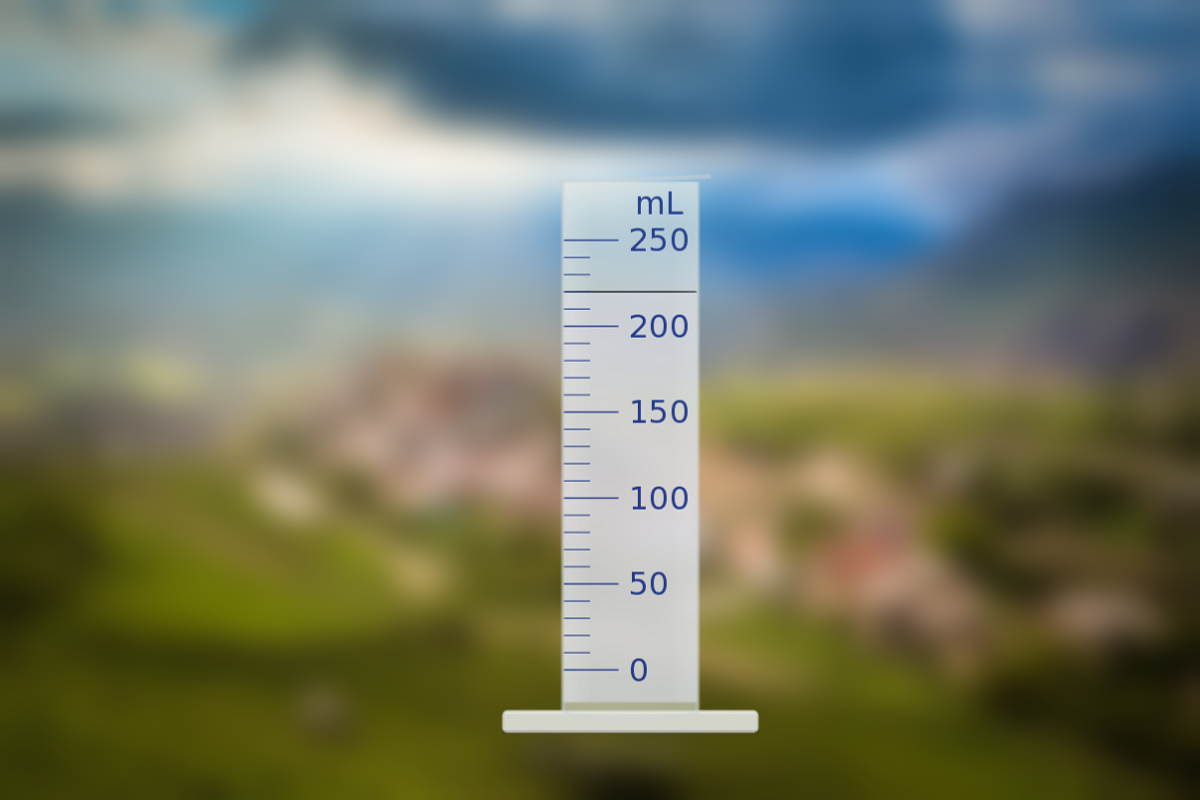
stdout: 220 mL
